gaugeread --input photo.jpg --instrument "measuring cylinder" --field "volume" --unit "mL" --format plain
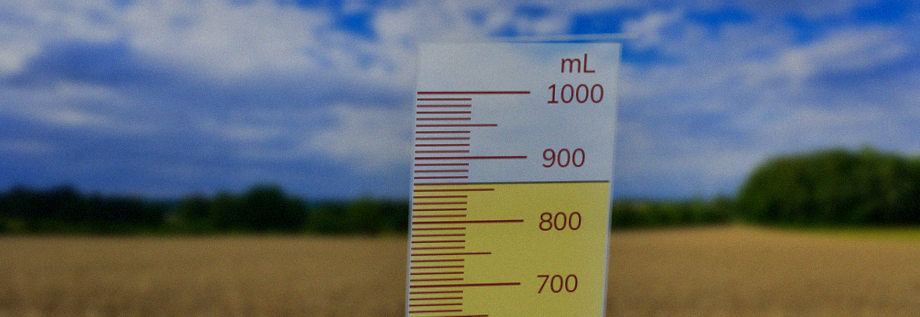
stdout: 860 mL
